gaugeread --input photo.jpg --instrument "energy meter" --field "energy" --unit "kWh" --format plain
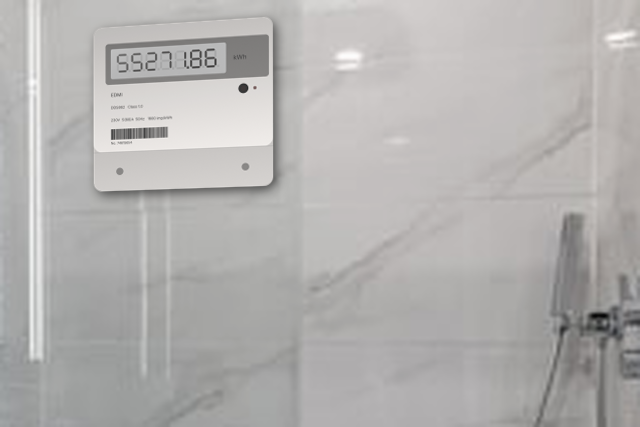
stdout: 55271.86 kWh
